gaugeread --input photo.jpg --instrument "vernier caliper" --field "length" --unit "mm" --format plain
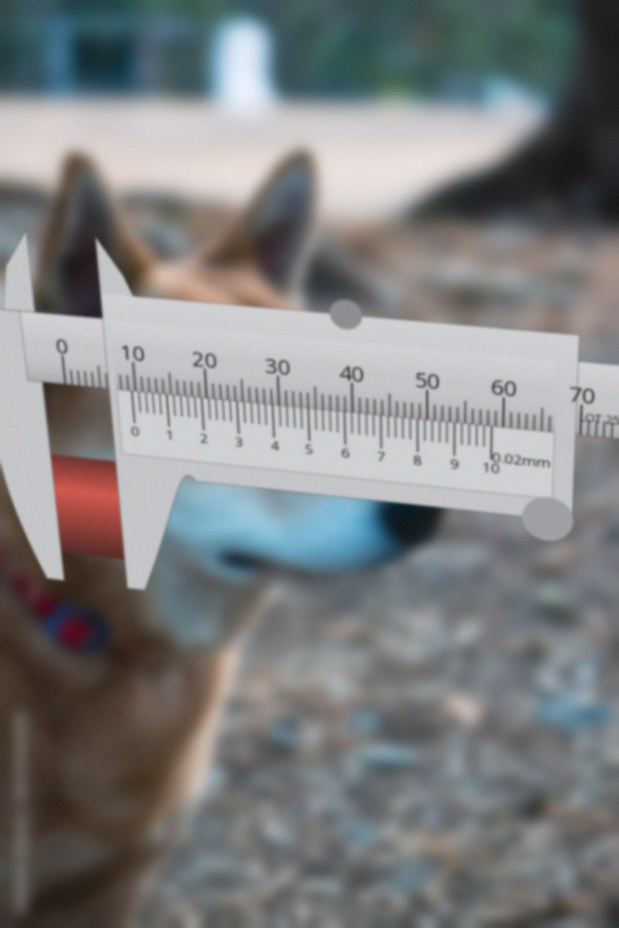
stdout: 9.5 mm
